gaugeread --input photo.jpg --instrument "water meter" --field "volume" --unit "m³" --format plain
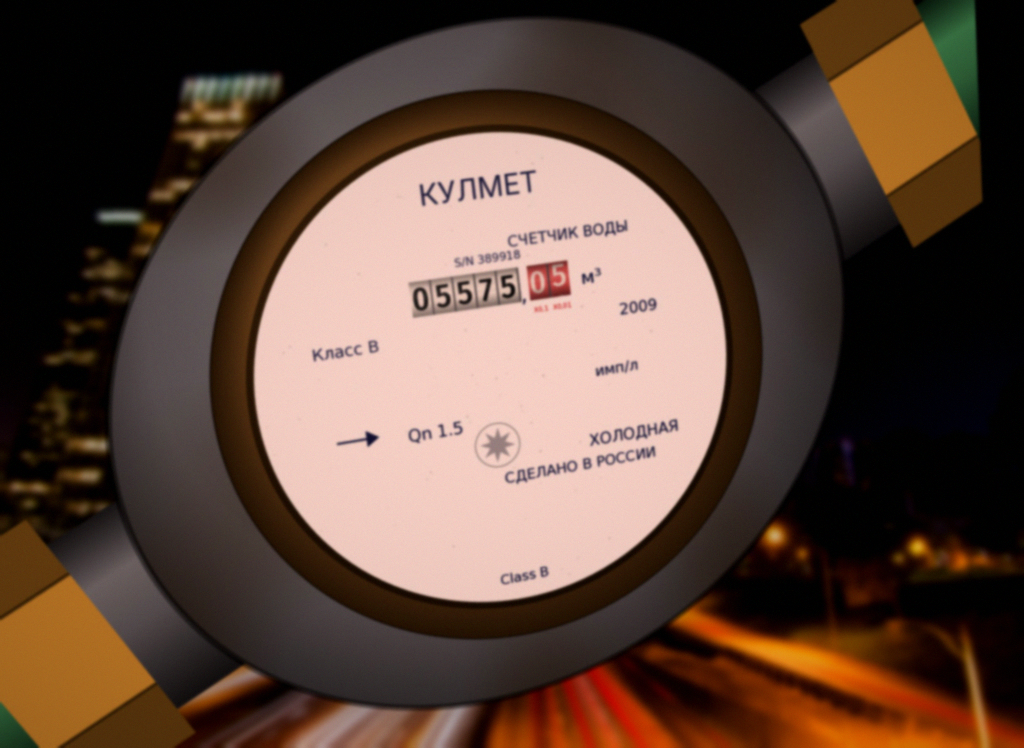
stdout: 5575.05 m³
